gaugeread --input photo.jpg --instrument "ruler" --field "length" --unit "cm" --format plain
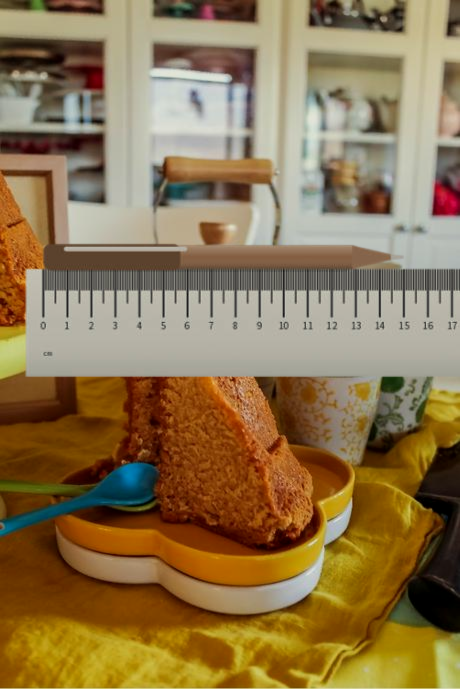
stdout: 15 cm
